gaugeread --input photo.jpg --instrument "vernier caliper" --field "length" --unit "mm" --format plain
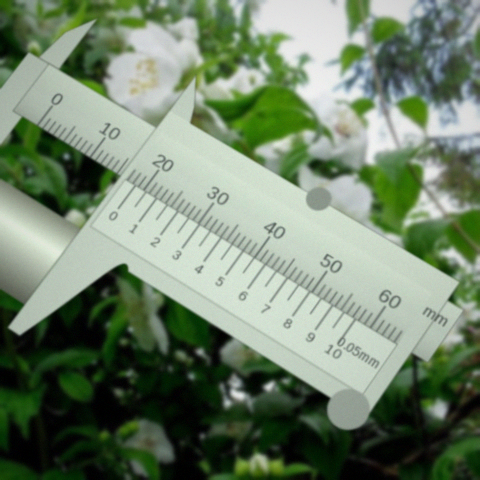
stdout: 18.5 mm
